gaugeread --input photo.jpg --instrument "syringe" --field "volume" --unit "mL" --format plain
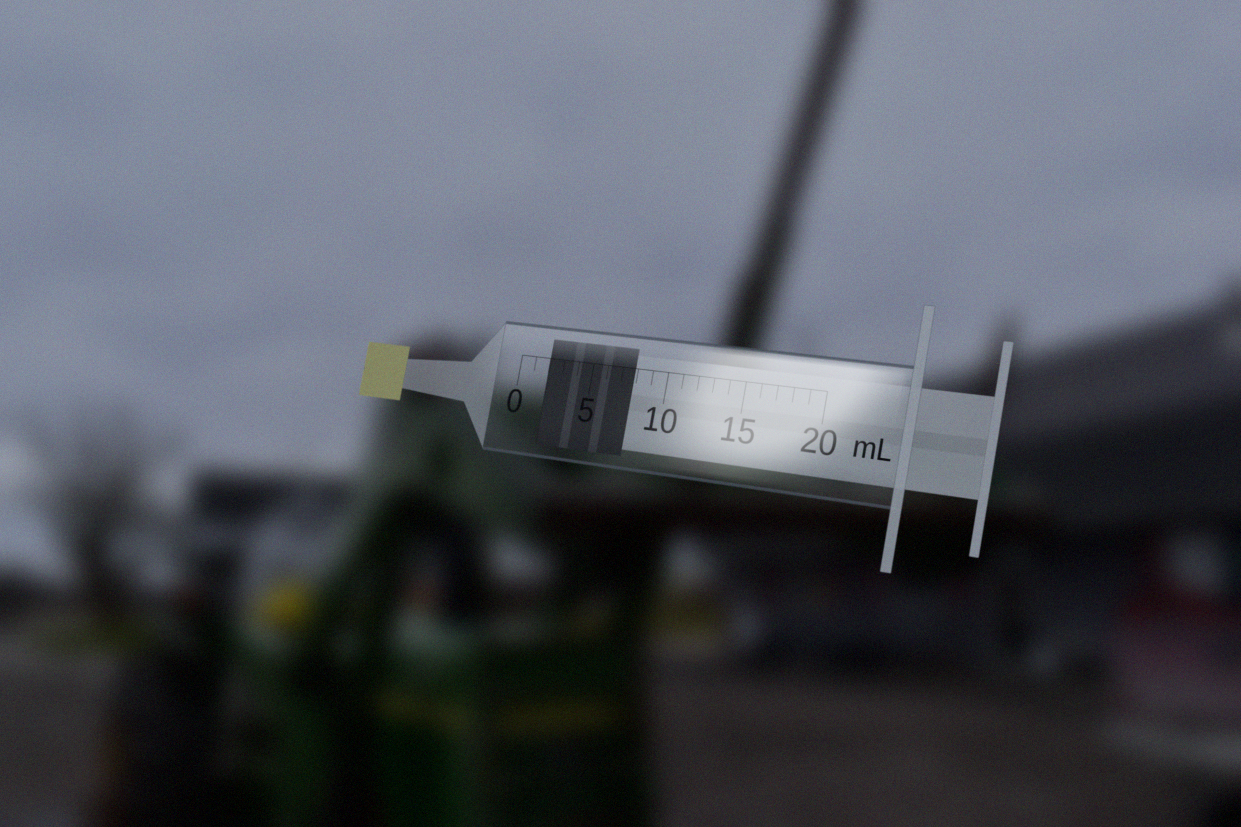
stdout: 2 mL
